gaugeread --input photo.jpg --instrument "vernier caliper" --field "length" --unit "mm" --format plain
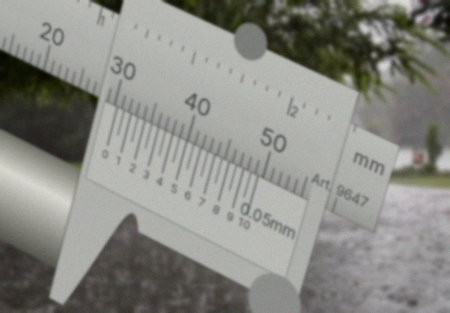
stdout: 30.4 mm
